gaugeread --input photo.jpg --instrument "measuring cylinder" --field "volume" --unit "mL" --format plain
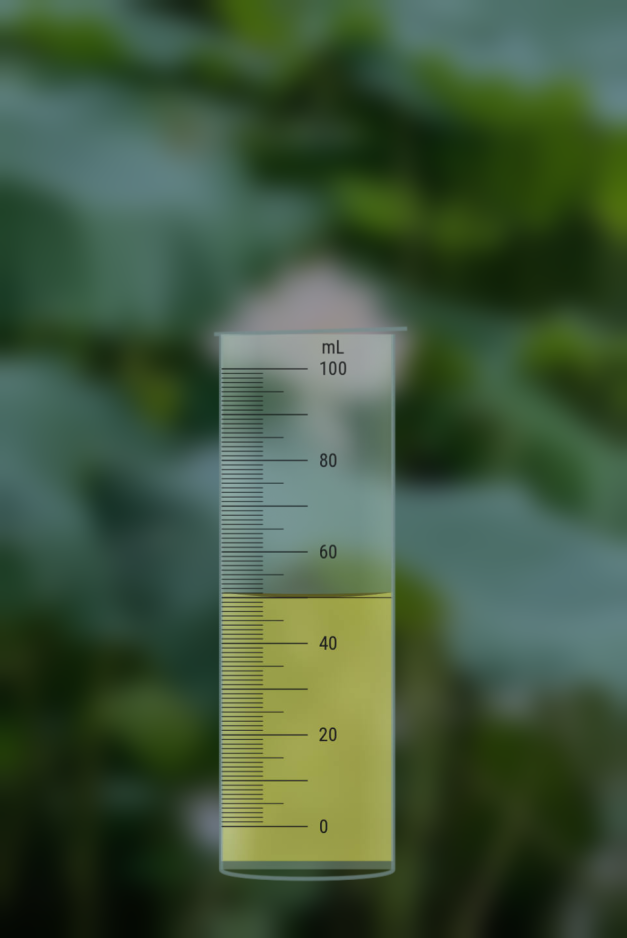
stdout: 50 mL
